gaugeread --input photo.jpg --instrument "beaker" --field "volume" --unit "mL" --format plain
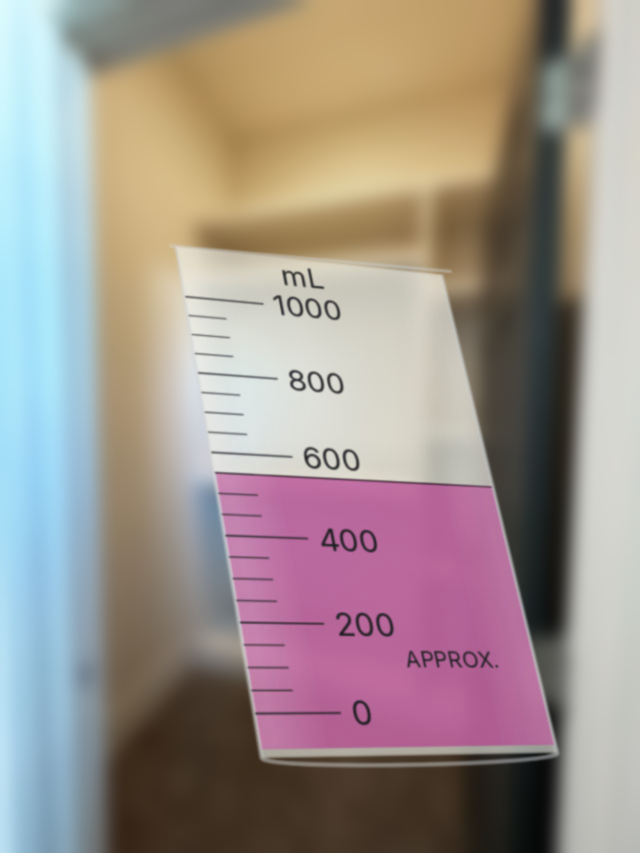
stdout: 550 mL
